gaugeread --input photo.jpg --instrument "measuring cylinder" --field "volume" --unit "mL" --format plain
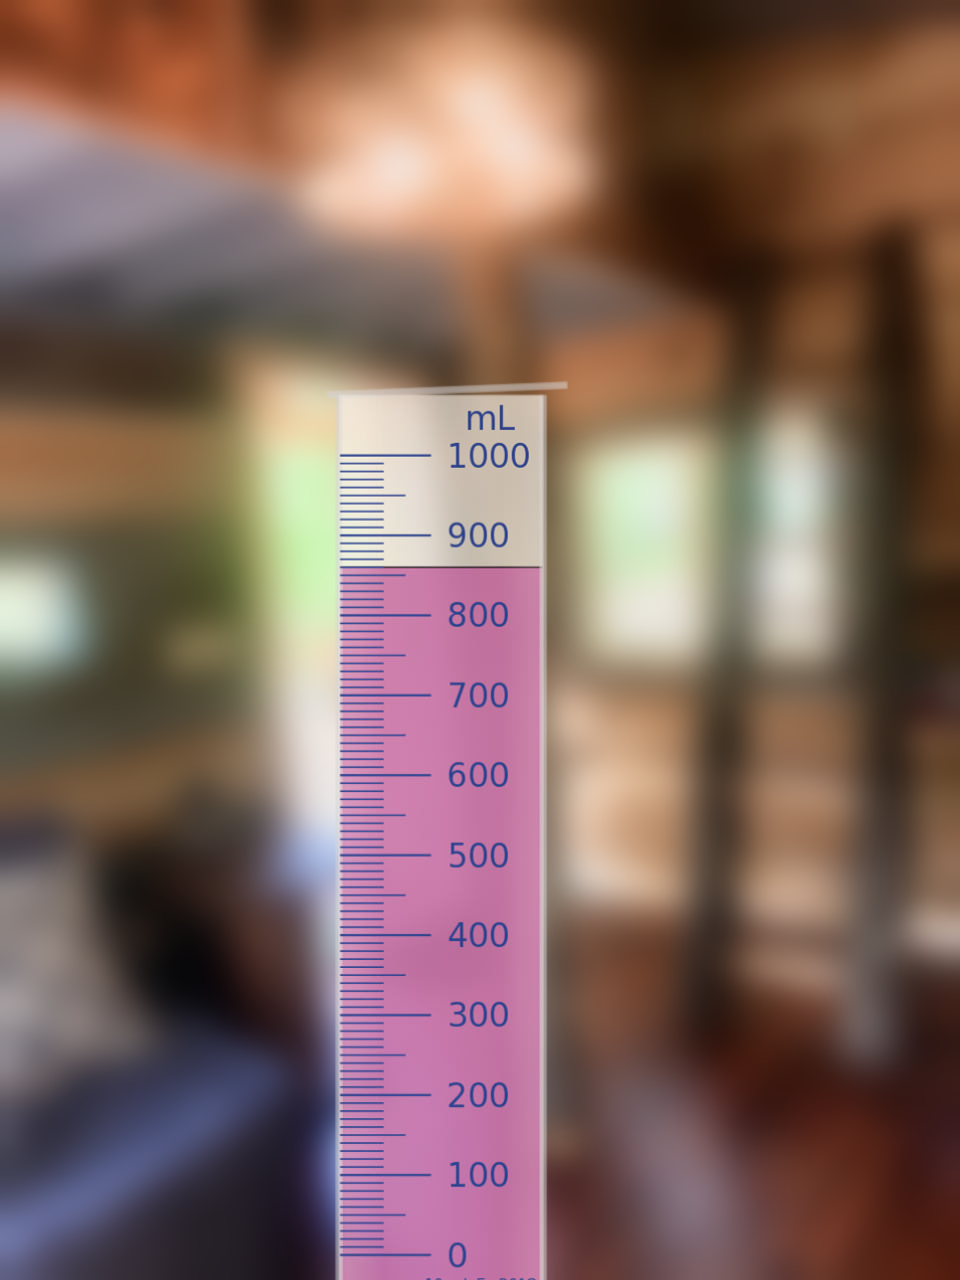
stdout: 860 mL
